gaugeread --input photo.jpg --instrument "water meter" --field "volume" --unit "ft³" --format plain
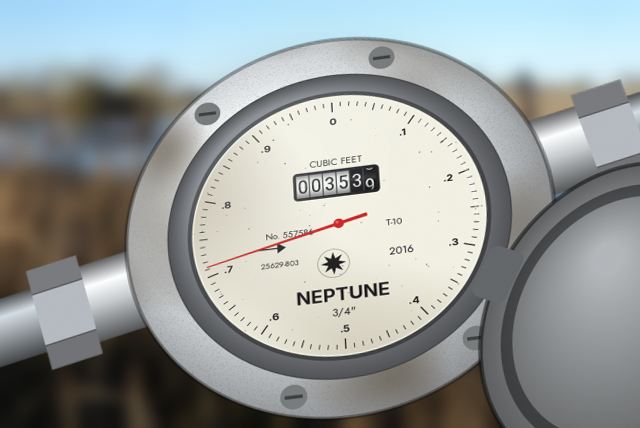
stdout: 3538.71 ft³
